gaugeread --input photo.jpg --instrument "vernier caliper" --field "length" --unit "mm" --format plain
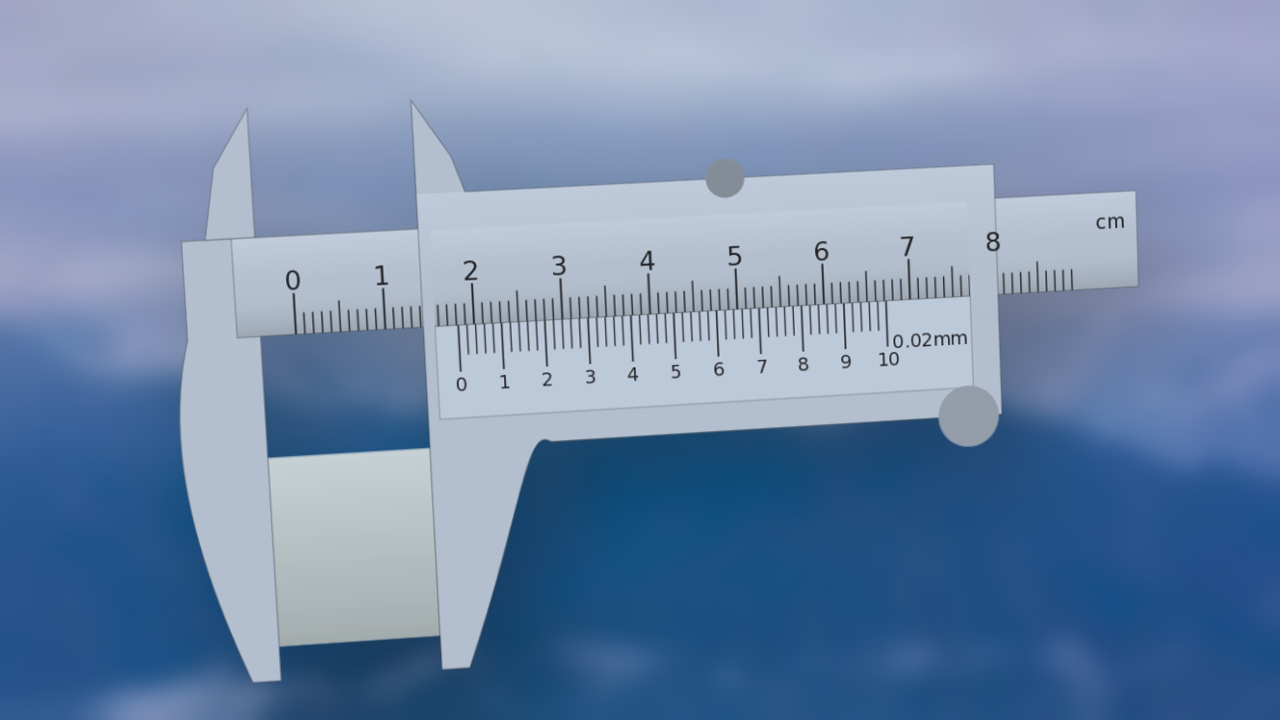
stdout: 18.2 mm
